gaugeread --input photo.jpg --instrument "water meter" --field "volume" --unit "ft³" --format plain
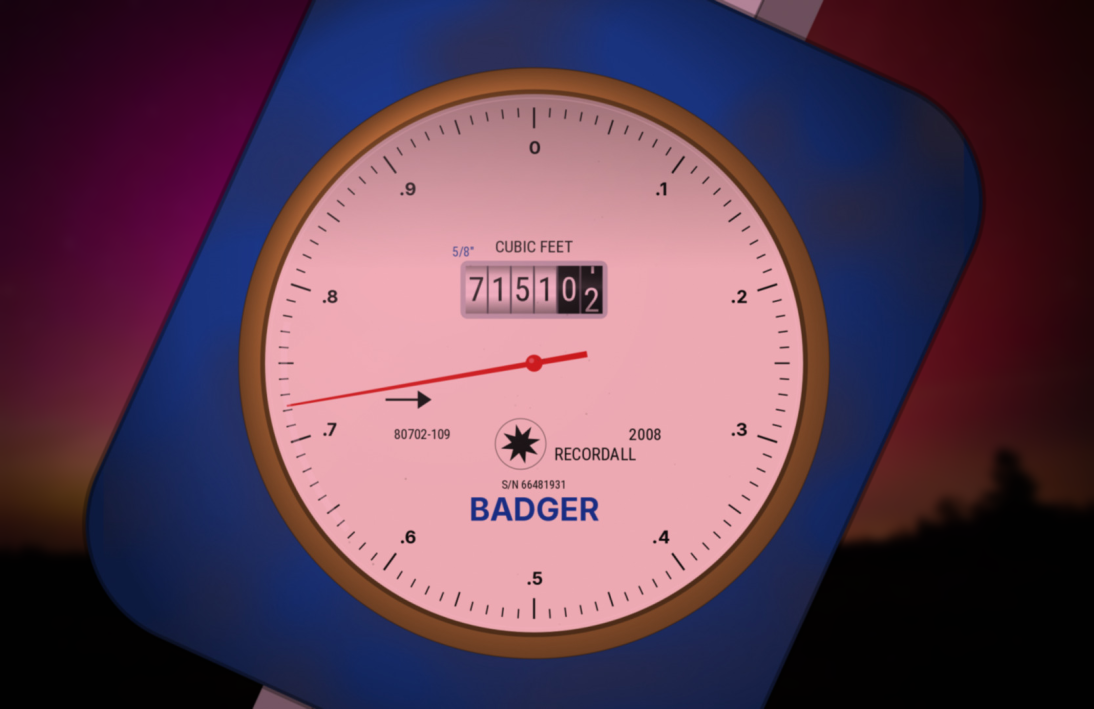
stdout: 715101.72 ft³
